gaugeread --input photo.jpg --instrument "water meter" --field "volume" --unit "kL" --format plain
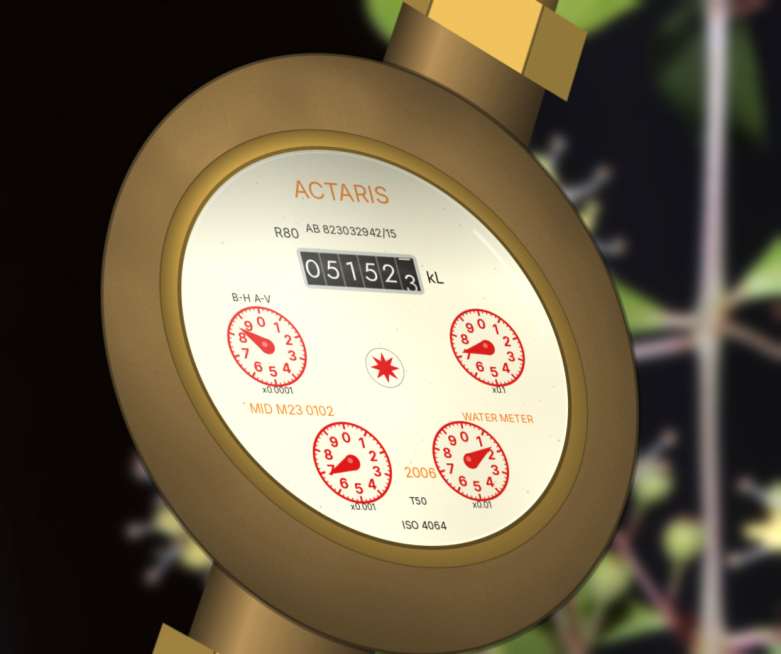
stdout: 51522.7168 kL
